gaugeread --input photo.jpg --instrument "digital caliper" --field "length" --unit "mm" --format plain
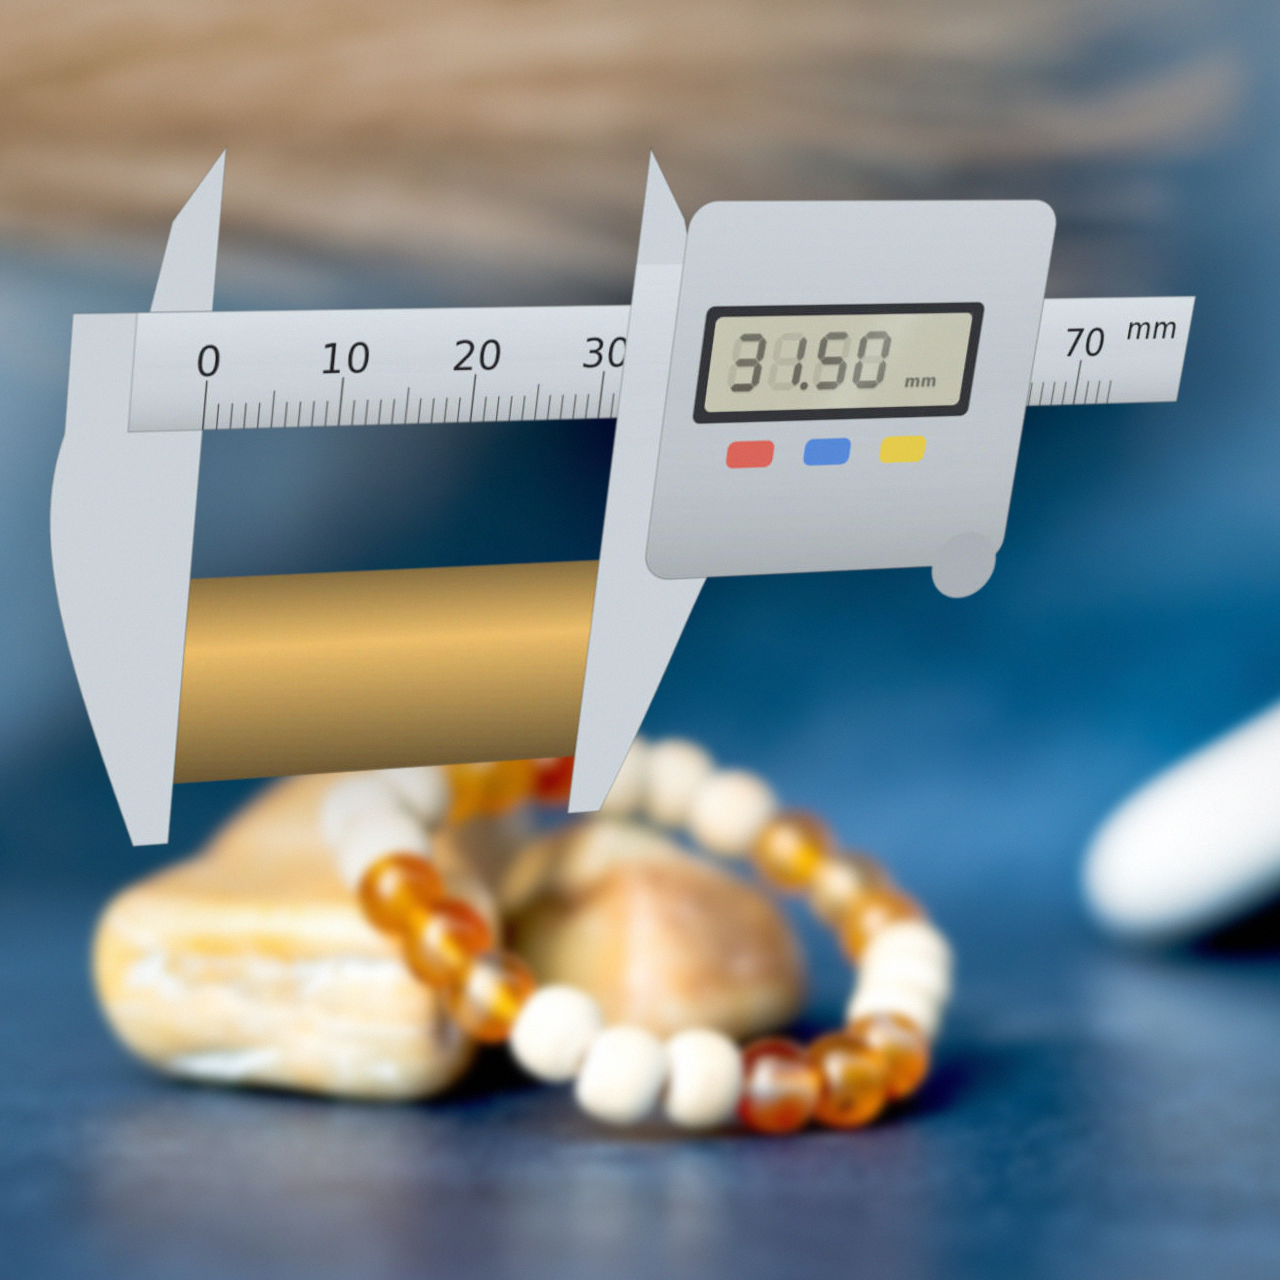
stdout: 31.50 mm
